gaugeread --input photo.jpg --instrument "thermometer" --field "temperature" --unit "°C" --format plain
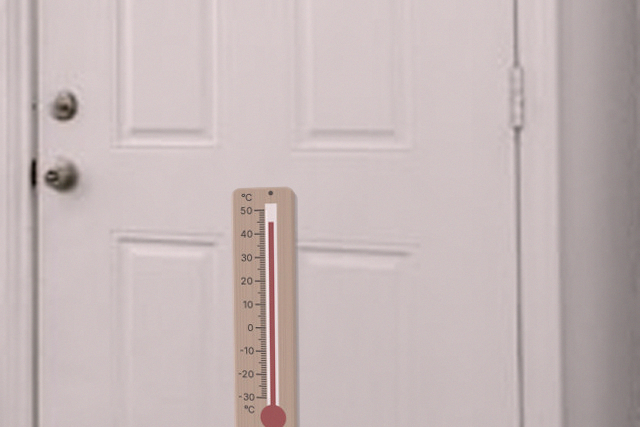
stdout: 45 °C
